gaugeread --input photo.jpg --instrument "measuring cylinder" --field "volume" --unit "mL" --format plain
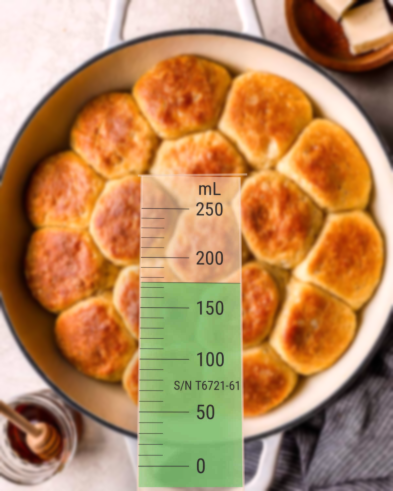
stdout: 175 mL
